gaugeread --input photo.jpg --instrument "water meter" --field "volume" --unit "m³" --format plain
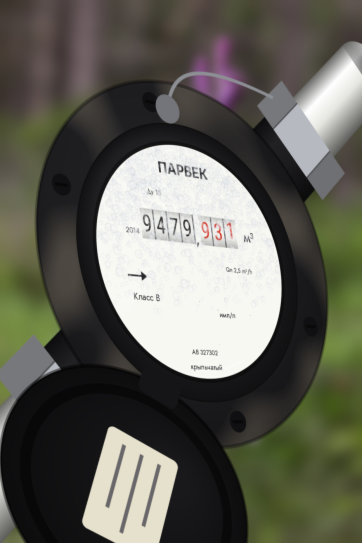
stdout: 9479.931 m³
